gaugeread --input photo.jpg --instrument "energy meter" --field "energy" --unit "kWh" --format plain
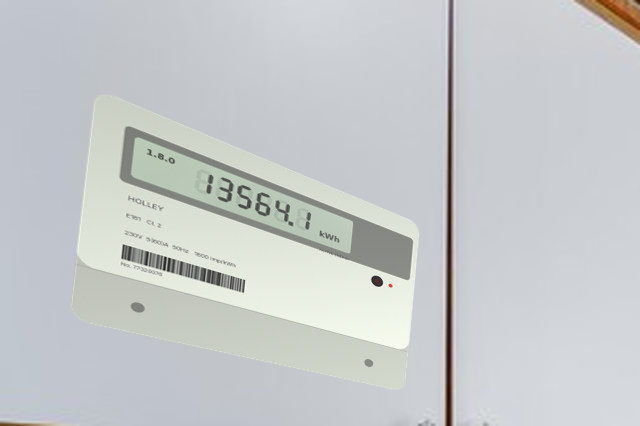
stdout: 13564.1 kWh
